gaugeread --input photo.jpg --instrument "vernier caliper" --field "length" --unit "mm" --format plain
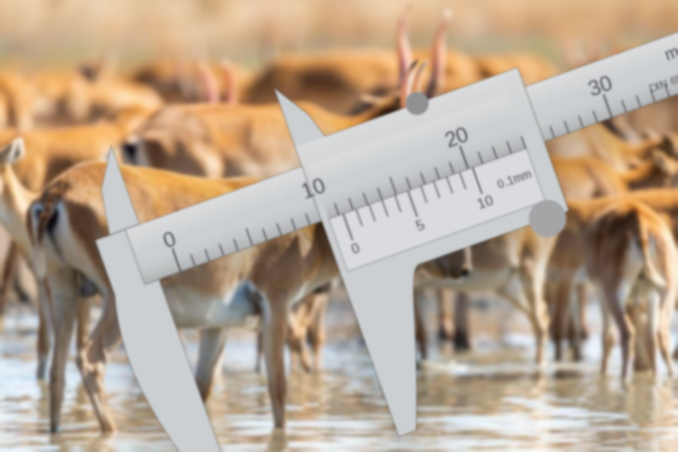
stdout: 11.3 mm
